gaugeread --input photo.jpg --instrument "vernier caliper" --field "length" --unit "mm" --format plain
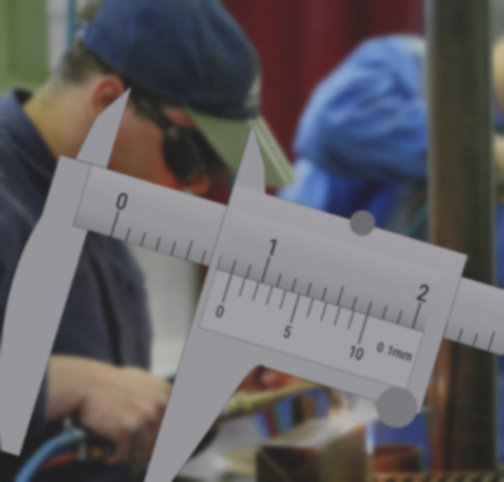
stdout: 8.0 mm
